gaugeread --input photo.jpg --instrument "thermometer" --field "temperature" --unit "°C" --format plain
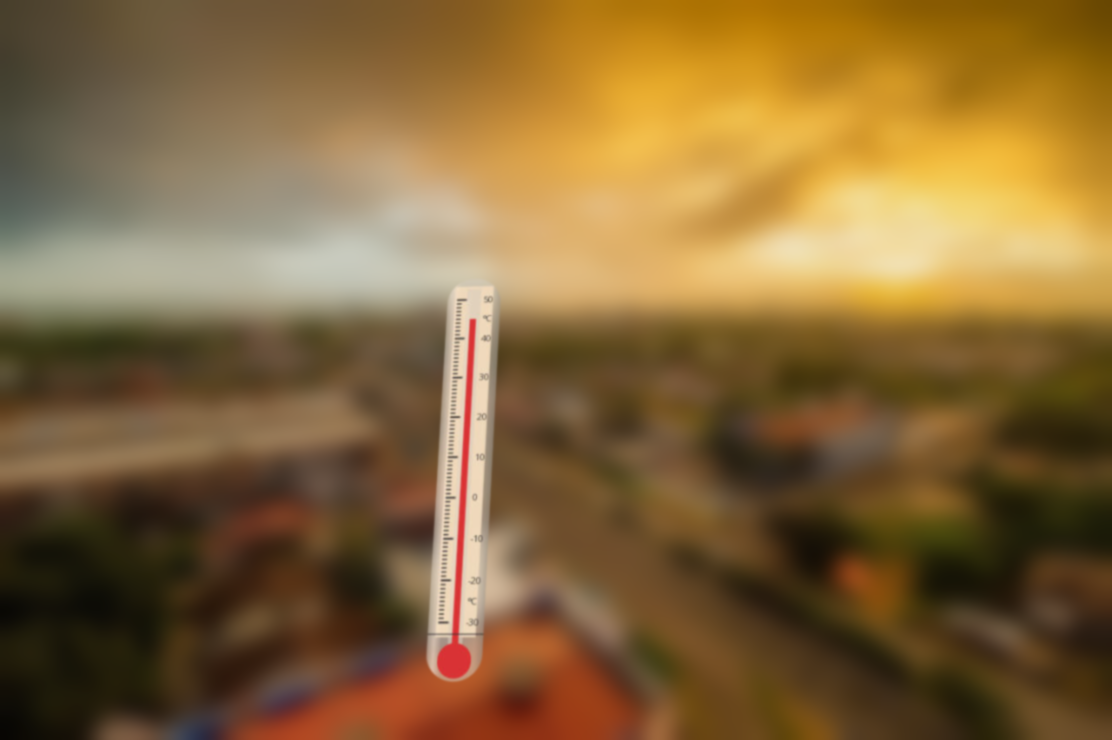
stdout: 45 °C
